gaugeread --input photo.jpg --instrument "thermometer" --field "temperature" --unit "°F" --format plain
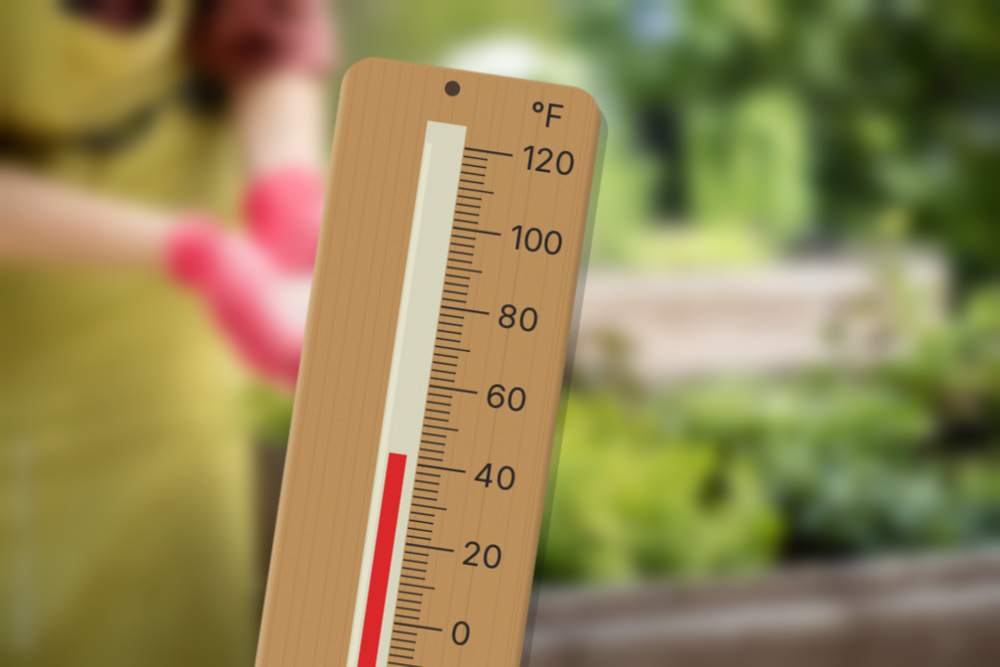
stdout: 42 °F
